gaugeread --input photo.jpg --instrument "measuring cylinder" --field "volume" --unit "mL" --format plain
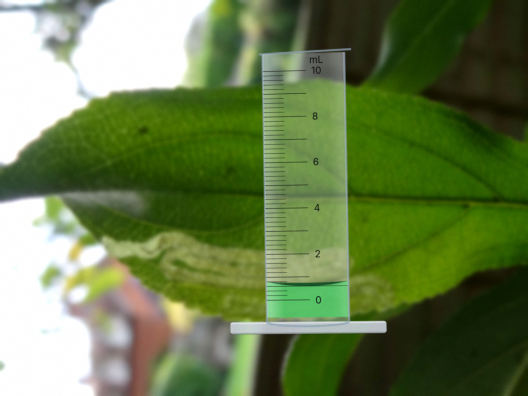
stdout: 0.6 mL
